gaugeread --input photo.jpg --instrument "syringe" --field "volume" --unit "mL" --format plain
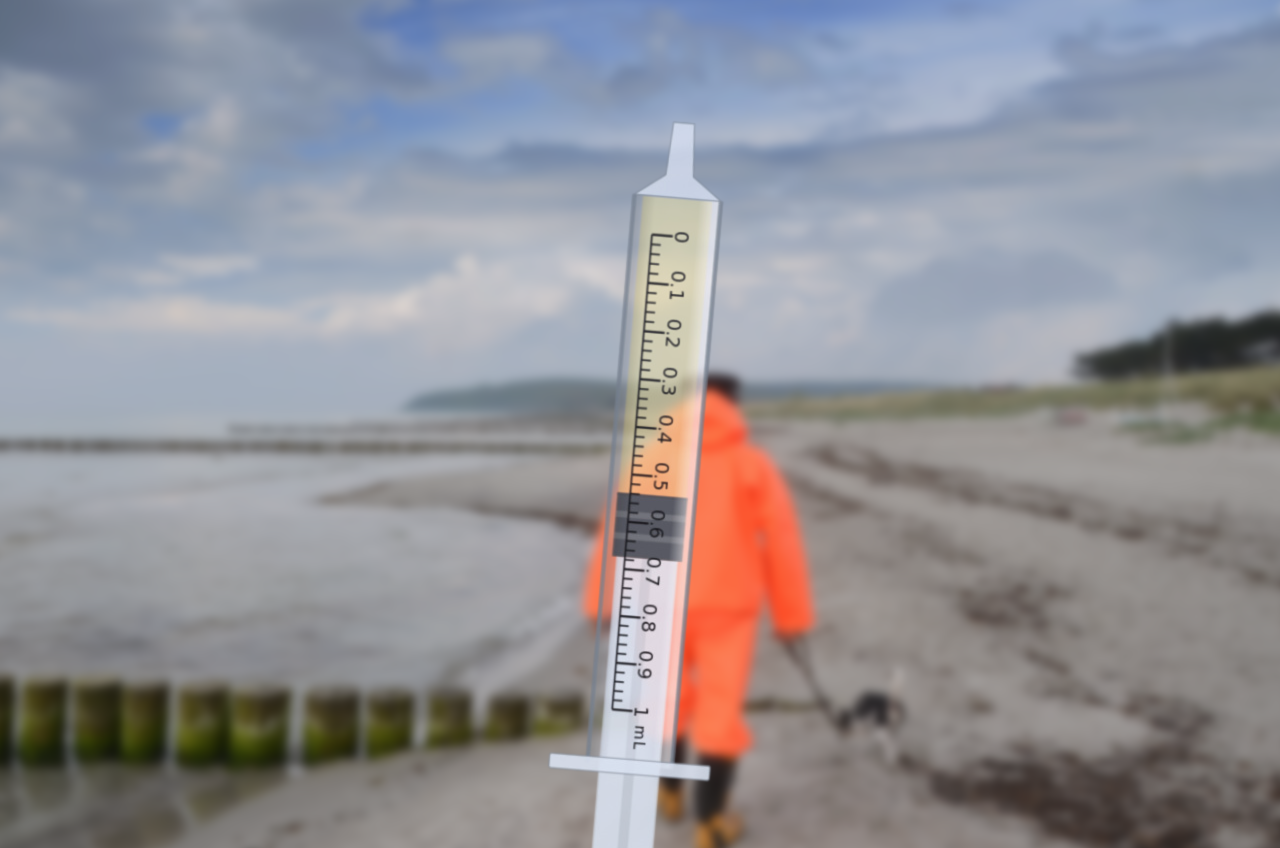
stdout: 0.54 mL
